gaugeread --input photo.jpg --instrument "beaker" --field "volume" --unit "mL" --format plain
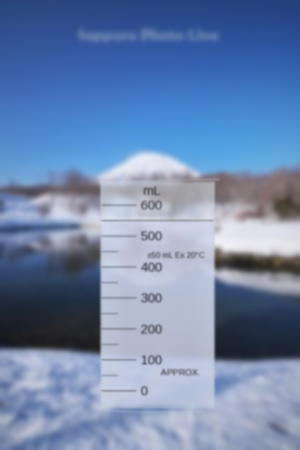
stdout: 550 mL
